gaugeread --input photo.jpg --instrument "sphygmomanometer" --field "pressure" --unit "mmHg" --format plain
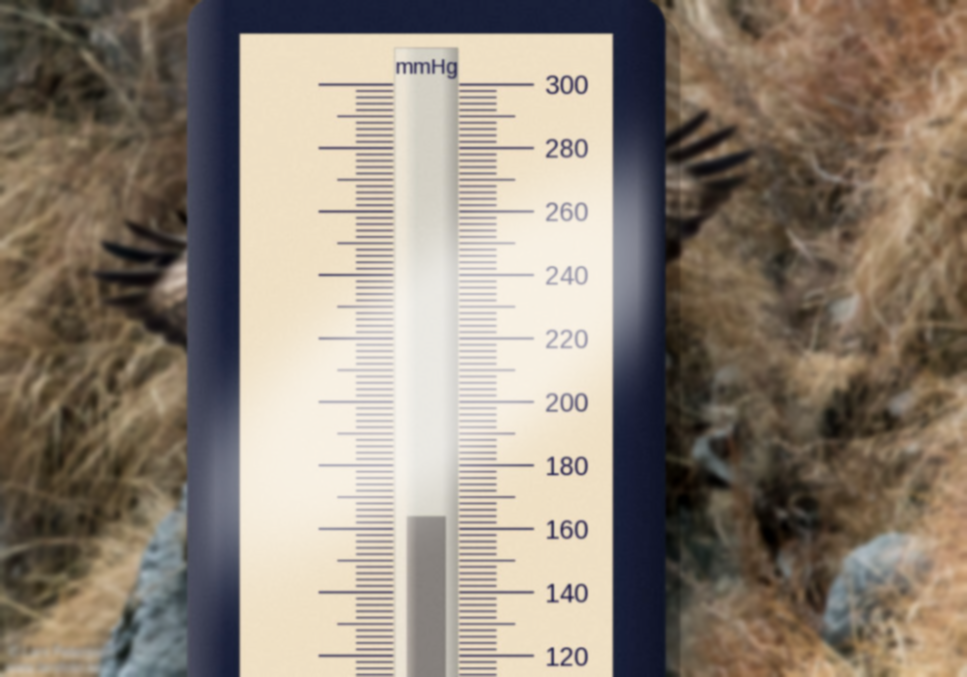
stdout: 164 mmHg
